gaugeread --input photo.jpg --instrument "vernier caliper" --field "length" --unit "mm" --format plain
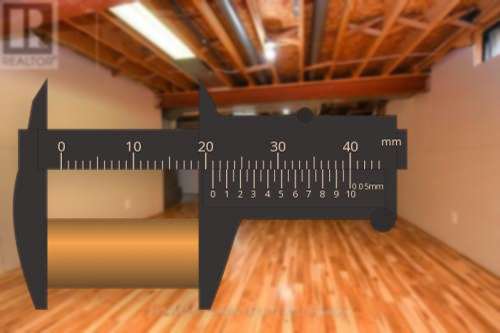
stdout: 21.0 mm
